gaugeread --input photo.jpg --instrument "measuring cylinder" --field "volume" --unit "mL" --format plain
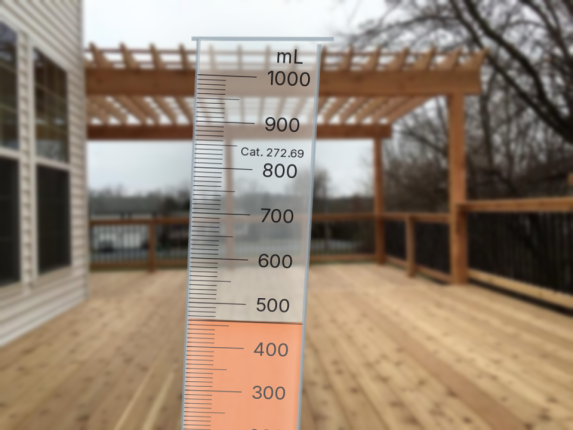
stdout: 460 mL
